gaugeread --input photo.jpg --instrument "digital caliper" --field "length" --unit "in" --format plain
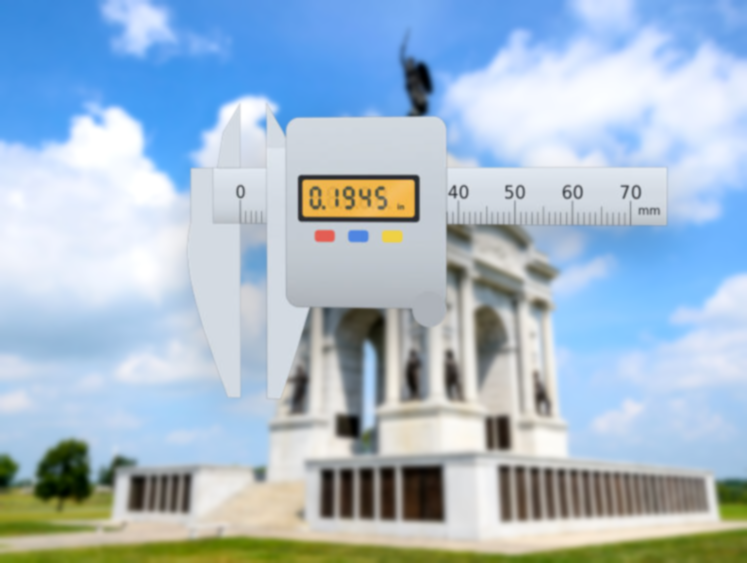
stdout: 0.1945 in
